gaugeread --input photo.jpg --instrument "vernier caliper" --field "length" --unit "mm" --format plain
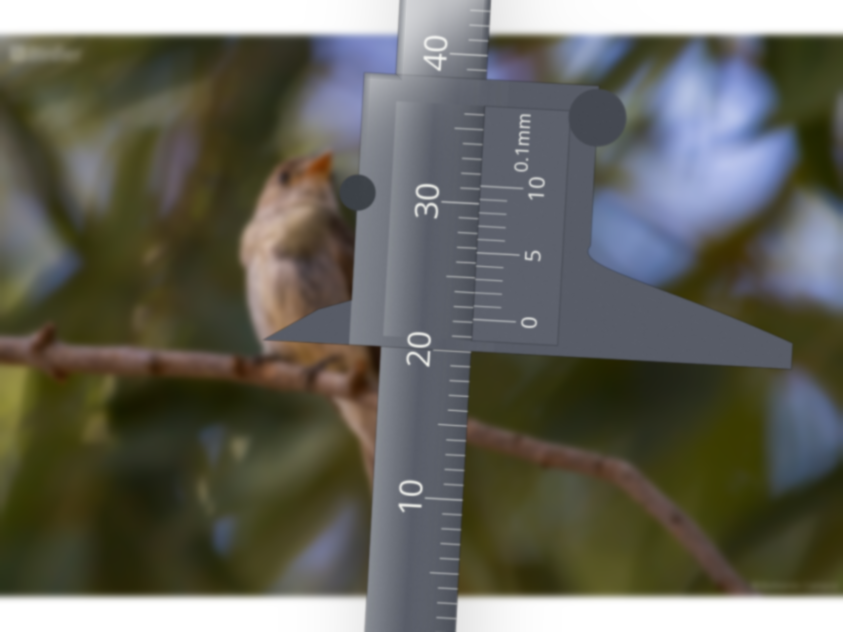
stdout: 22.2 mm
